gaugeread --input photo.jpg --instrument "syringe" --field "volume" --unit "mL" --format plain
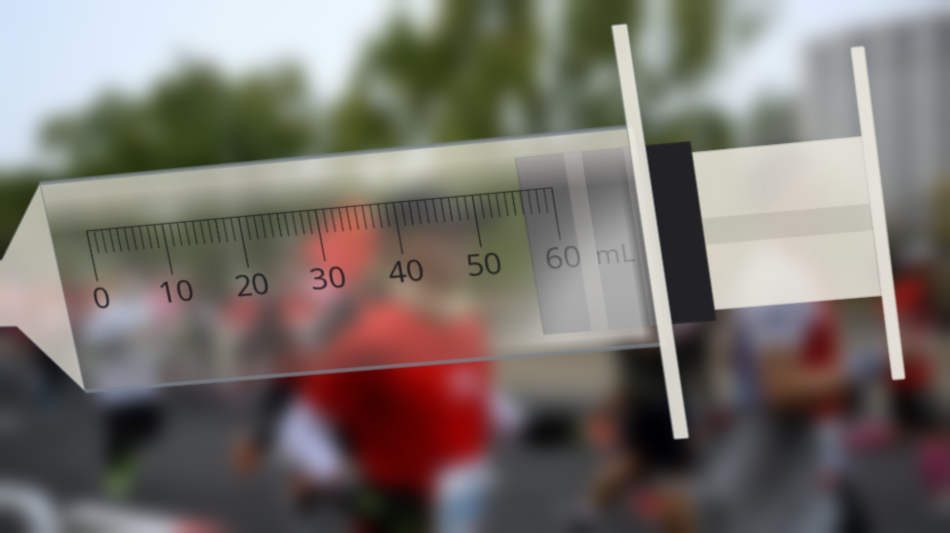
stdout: 56 mL
